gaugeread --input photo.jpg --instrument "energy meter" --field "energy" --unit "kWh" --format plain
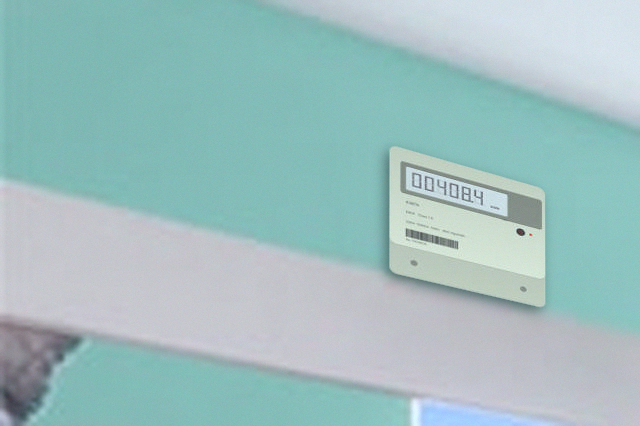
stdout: 408.4 kWh
